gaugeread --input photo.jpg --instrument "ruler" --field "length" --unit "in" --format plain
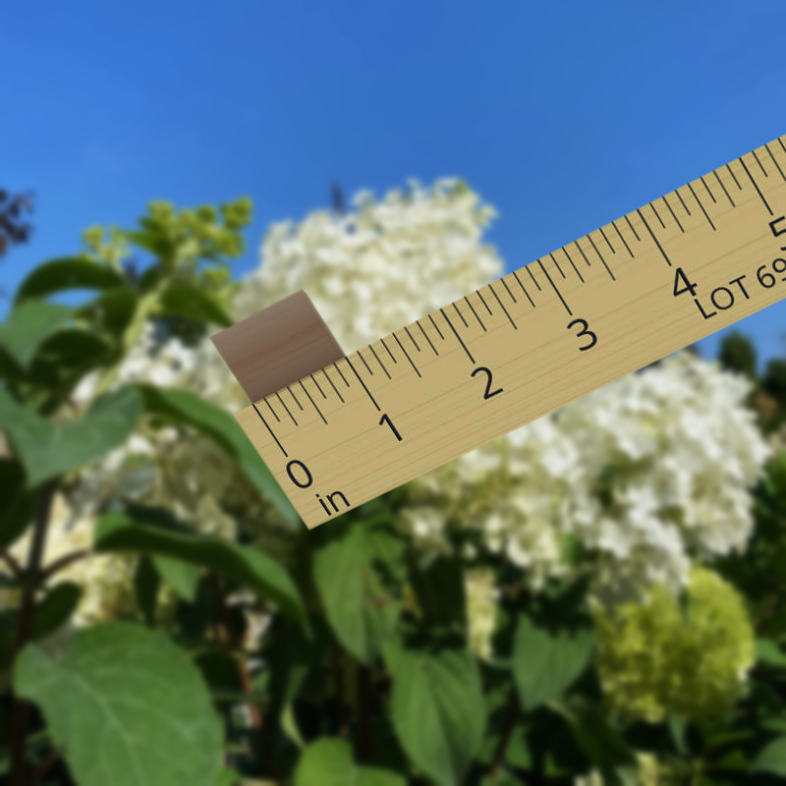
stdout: 1 in
